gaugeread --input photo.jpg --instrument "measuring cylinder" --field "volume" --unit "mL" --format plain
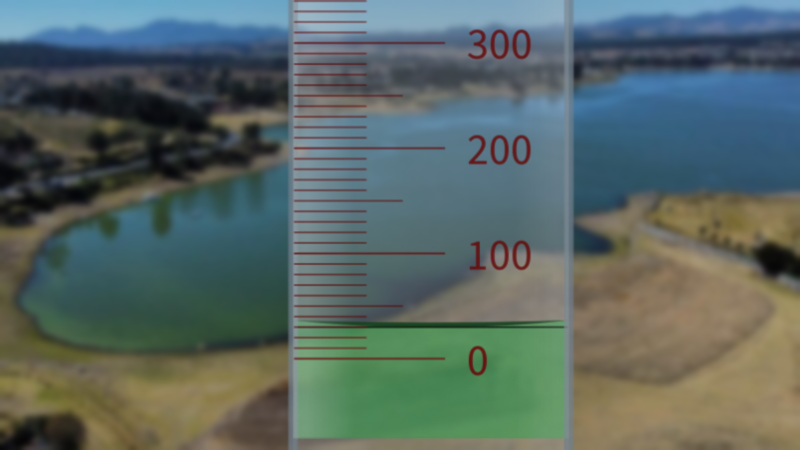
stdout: 30 mL
